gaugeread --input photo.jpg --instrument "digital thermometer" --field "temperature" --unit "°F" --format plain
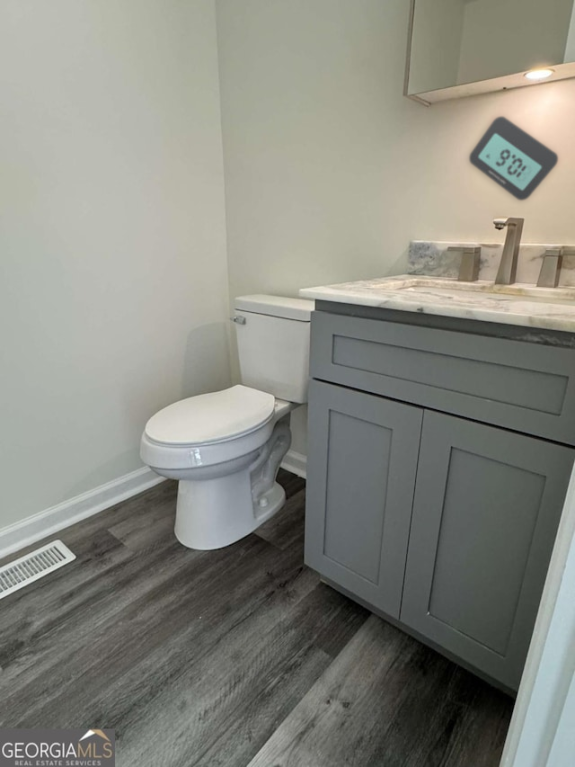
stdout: 10.6 °F
